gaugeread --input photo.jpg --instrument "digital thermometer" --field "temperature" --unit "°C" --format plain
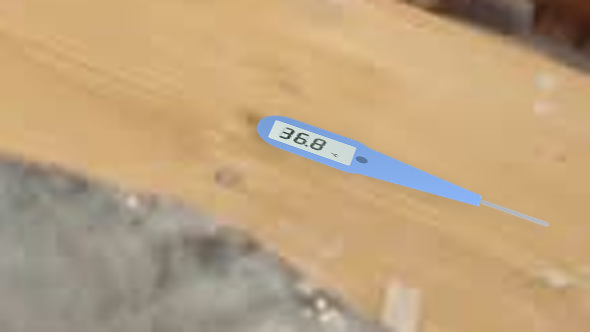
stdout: 36.8 °C
